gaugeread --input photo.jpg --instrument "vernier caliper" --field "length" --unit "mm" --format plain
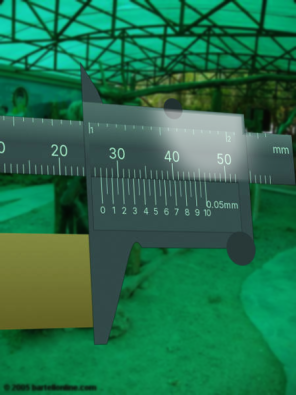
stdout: 27.0 mm
